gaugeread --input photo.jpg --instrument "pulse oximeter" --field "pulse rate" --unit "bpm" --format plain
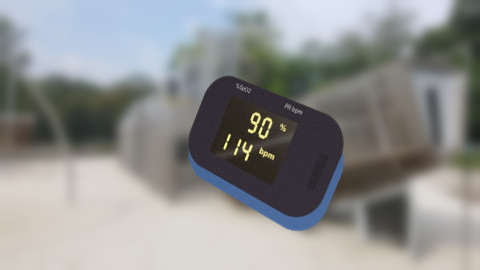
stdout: 114 bpm
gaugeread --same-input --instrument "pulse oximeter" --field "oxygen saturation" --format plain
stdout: 90 %
